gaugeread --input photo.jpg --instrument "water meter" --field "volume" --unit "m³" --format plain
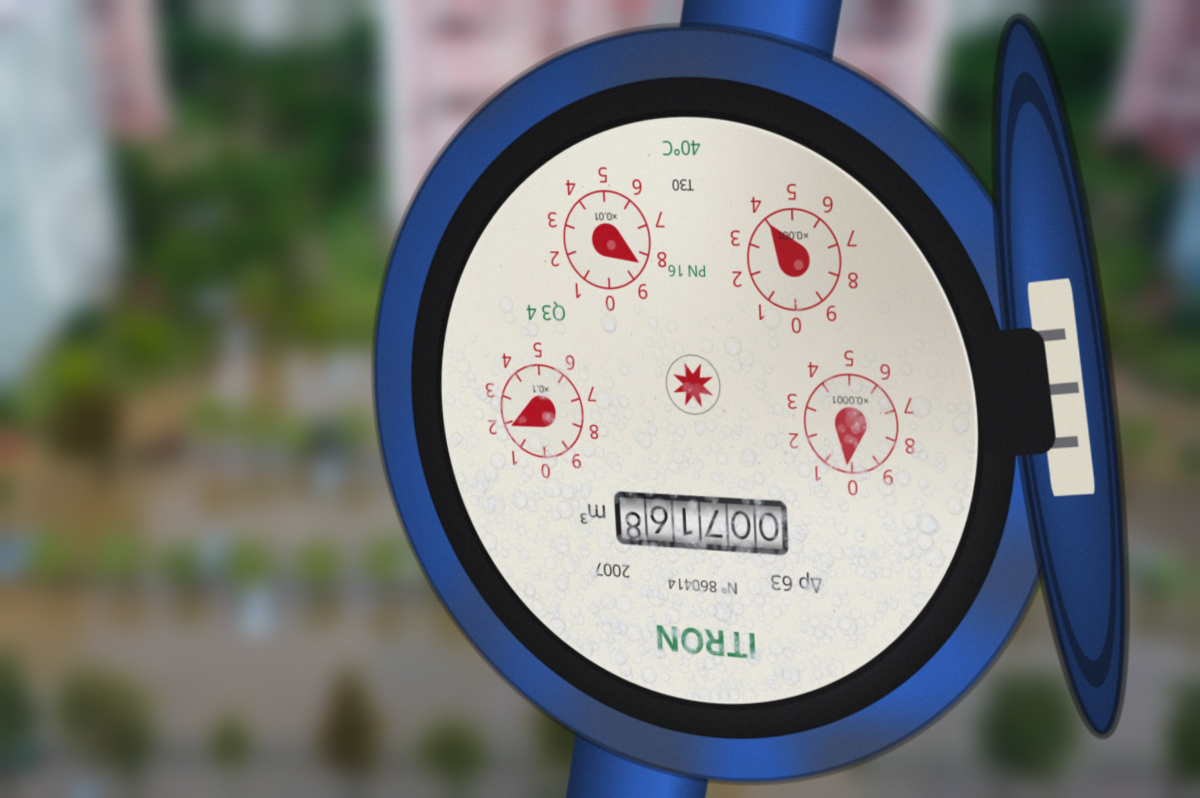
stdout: 7168.1840 m³
